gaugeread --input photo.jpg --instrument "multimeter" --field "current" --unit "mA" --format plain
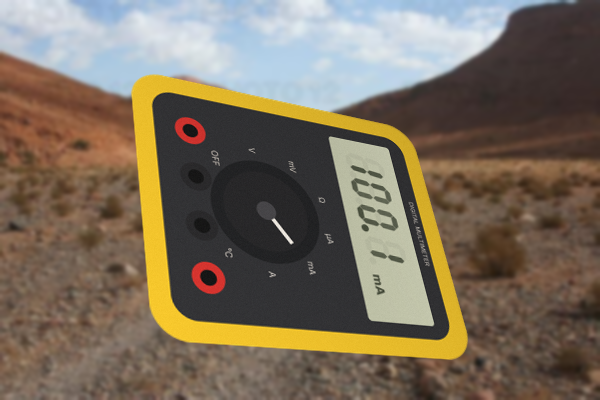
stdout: 100.1 mA
